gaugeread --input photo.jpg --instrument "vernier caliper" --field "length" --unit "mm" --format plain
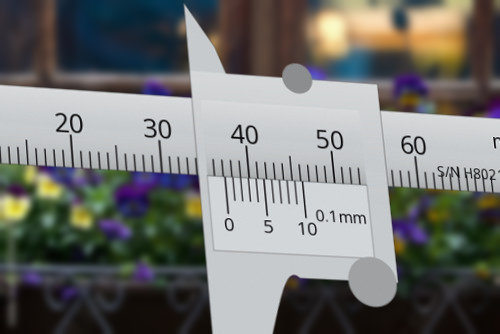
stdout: 37.2 mm
